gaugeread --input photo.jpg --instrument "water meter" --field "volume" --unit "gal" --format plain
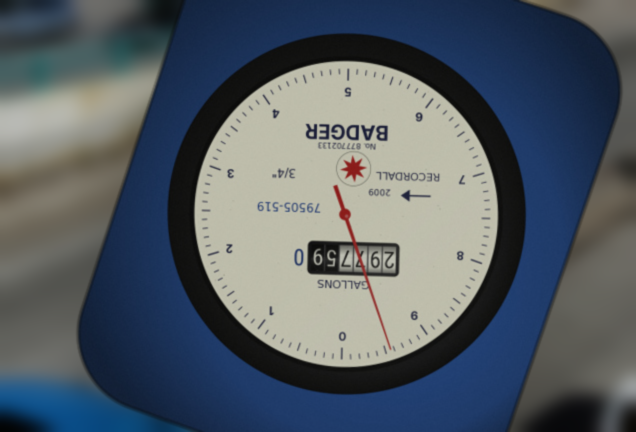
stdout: 2977589.4 gal
